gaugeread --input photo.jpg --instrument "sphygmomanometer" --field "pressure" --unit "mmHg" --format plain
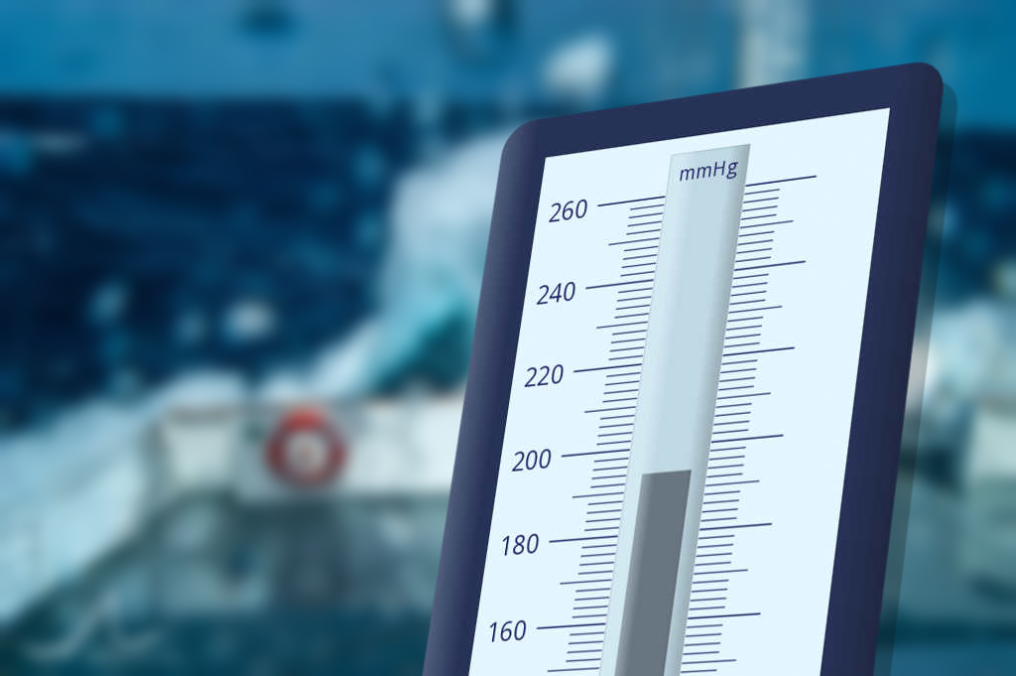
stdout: 194 mmHg
